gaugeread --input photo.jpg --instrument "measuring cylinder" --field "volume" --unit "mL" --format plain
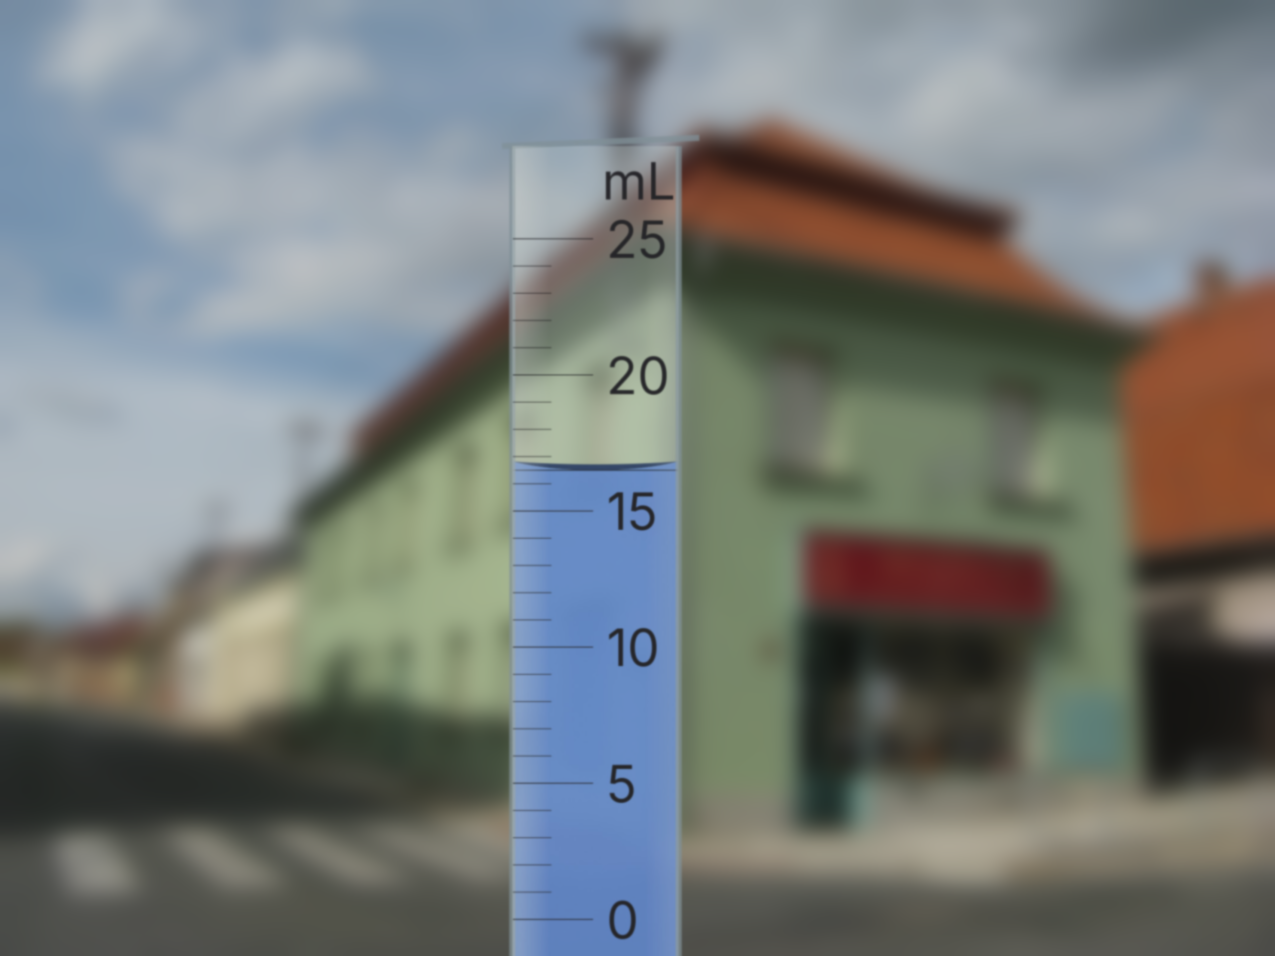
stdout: 16.5 mL
